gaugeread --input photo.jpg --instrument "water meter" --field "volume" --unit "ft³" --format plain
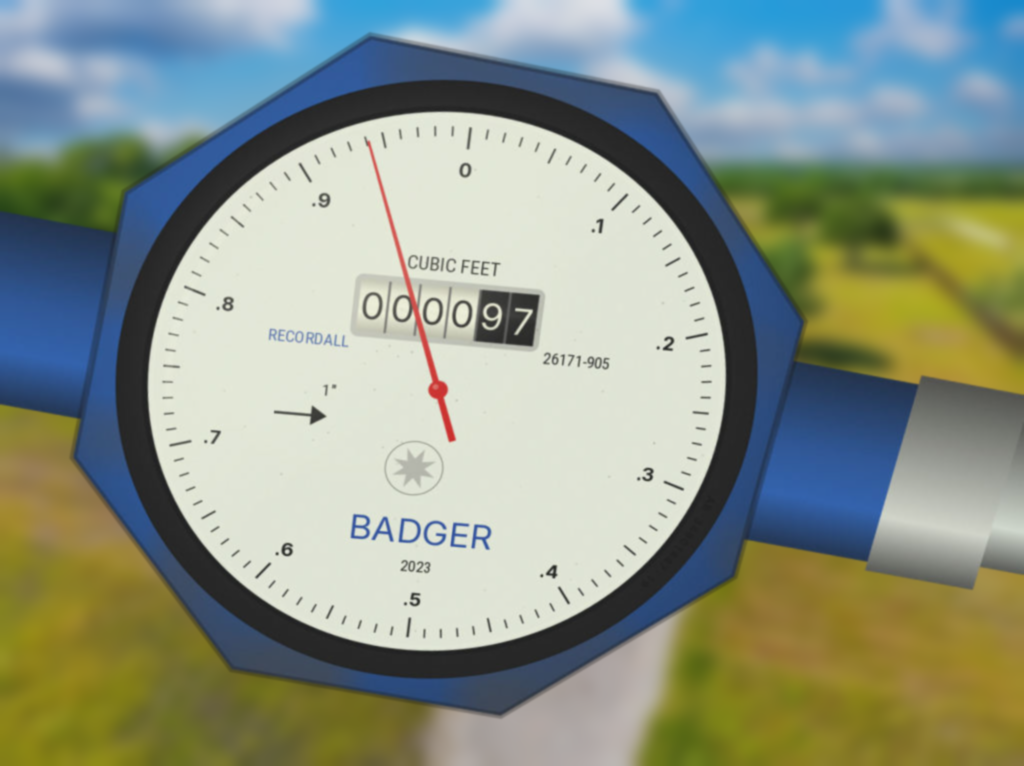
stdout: 96.94 ft³
